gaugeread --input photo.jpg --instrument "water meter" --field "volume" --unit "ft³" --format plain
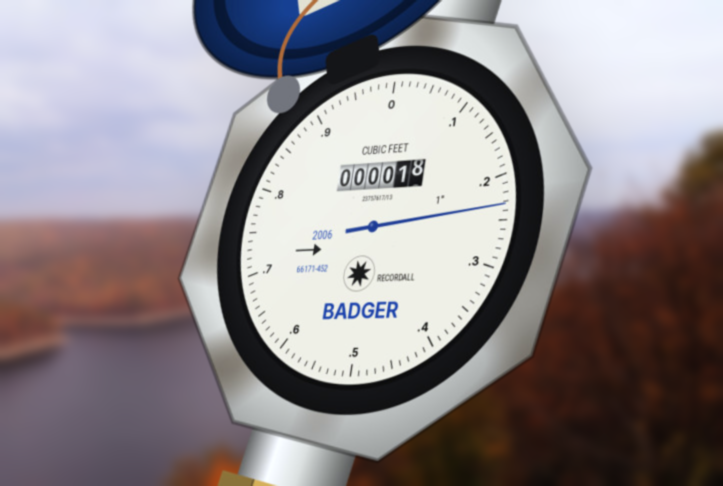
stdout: 18.23 ft³
